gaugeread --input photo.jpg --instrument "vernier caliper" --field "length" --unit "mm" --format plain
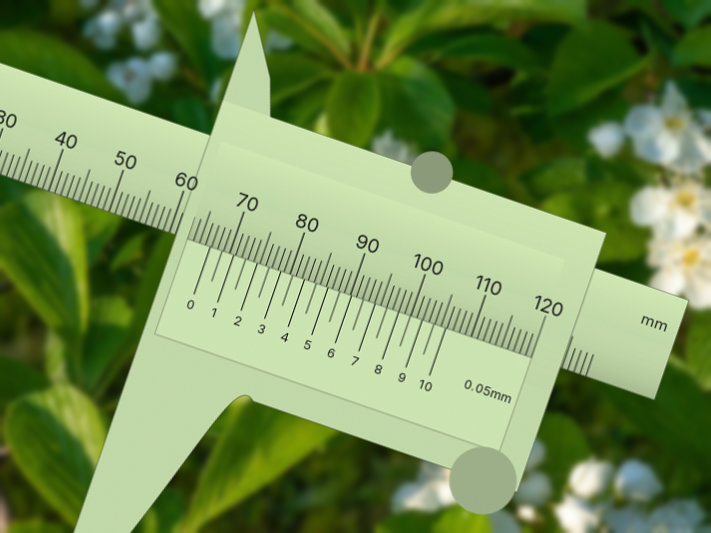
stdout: 66.8 mm
